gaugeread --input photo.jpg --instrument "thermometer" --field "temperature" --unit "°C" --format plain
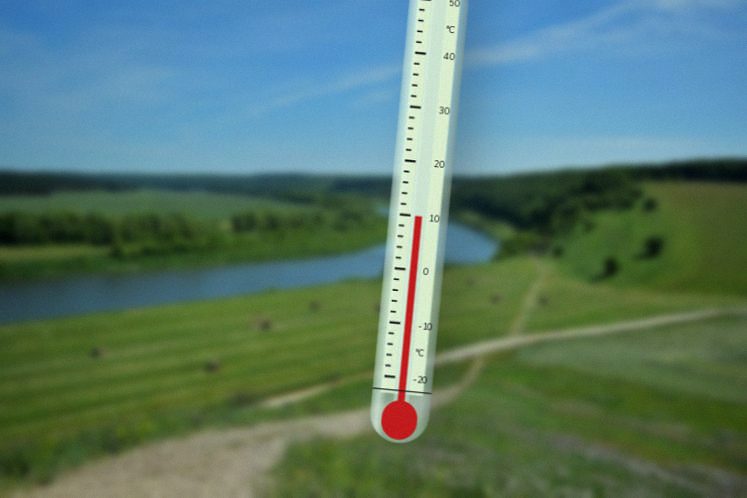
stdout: 10 °C
